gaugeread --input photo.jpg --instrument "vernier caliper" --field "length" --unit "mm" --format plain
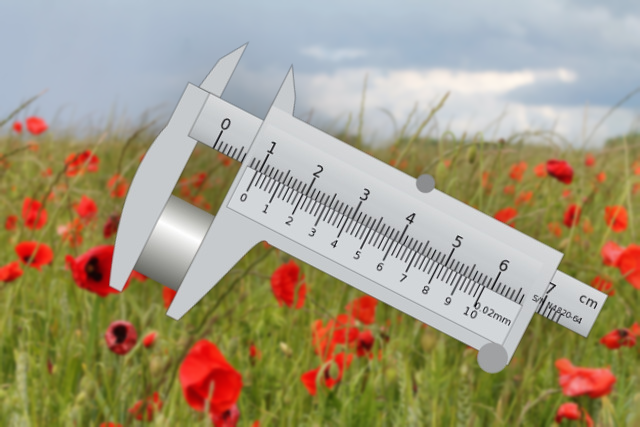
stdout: 9.5 mm
